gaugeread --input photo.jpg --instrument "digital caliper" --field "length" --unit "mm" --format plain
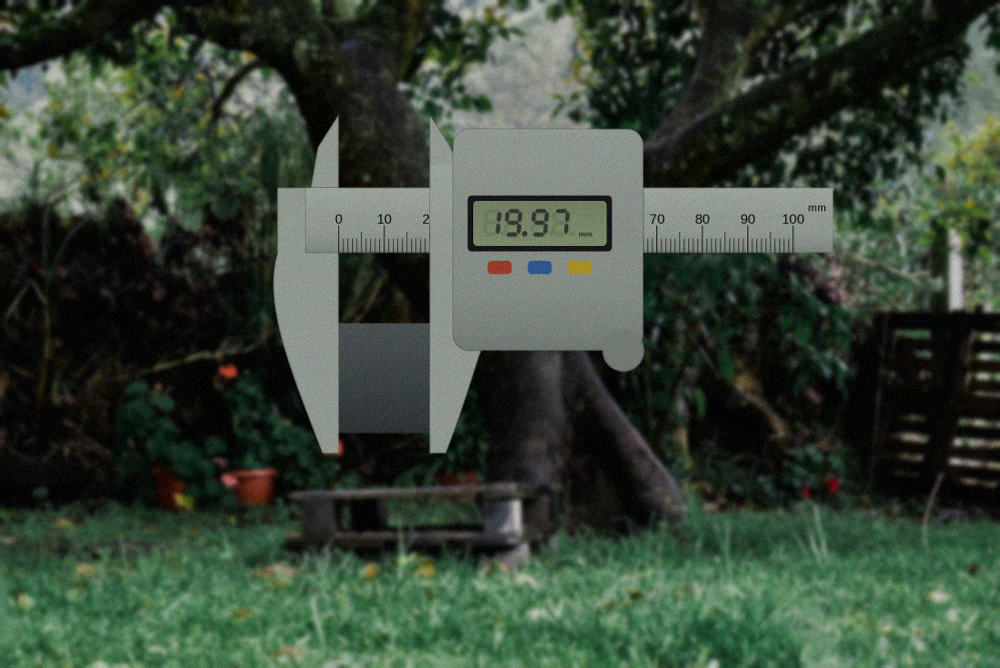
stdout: 19.97 mm
